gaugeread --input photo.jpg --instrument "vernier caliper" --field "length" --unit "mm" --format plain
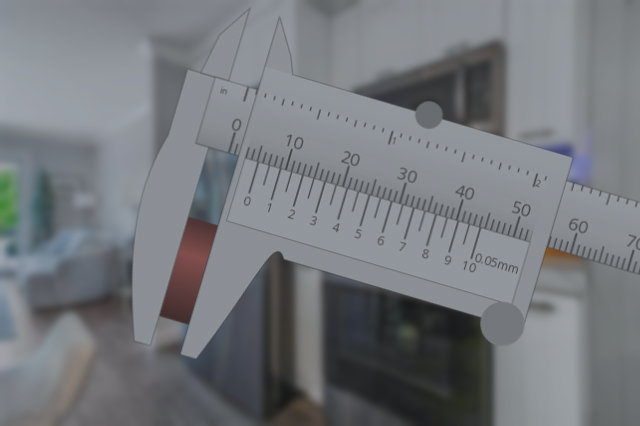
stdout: 5.2 mm
